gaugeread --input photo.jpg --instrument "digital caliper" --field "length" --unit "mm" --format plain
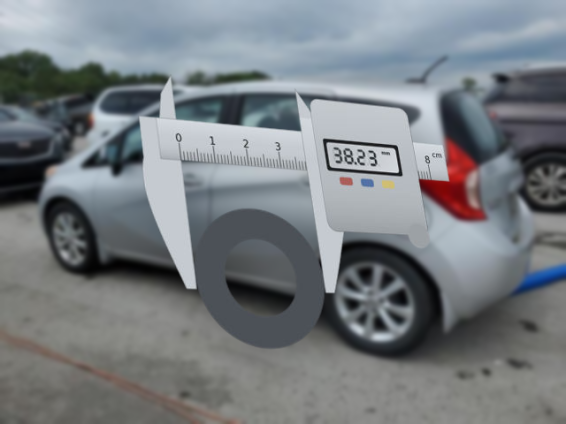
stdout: 38.23 mm
